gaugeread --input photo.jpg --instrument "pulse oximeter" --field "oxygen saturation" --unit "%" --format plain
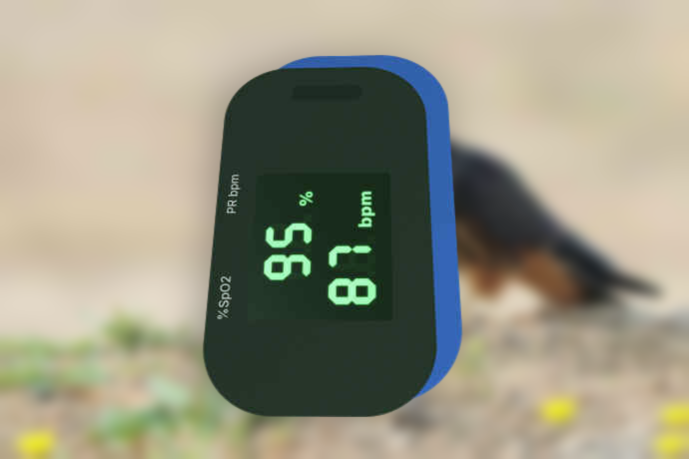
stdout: 95 %
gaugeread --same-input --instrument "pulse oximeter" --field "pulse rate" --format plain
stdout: 87 bpm
